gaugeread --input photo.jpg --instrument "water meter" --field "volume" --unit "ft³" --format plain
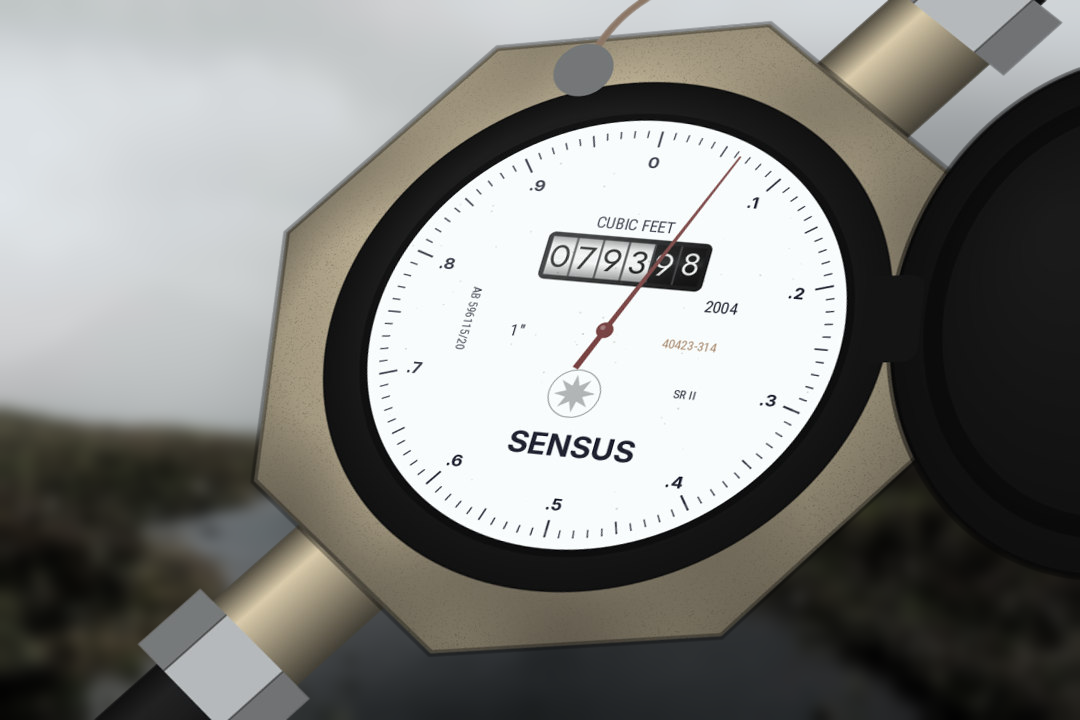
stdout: 79398.06 ft³
